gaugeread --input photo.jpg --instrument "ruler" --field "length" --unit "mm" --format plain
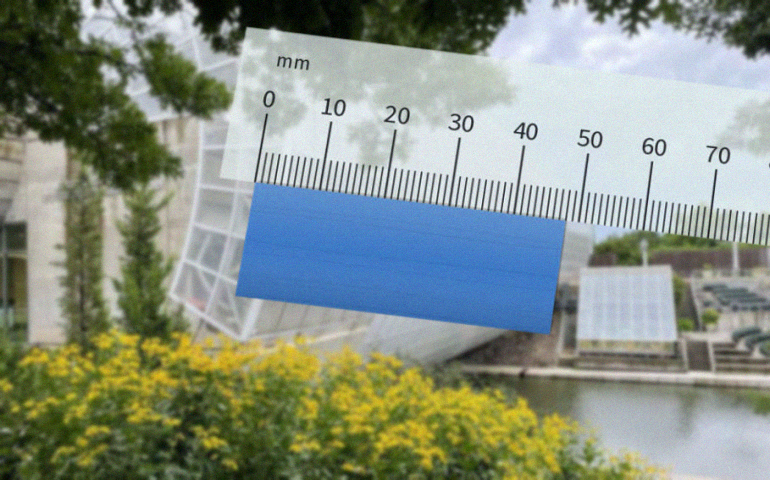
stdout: 48 mm
